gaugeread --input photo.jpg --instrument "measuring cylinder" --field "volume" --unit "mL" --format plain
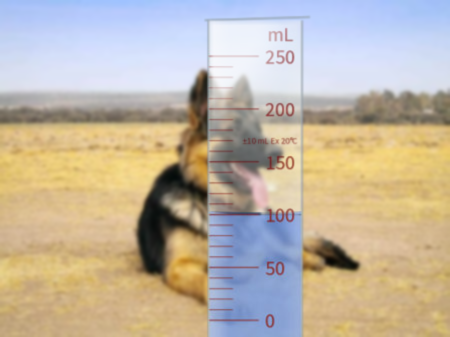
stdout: 100 mL
